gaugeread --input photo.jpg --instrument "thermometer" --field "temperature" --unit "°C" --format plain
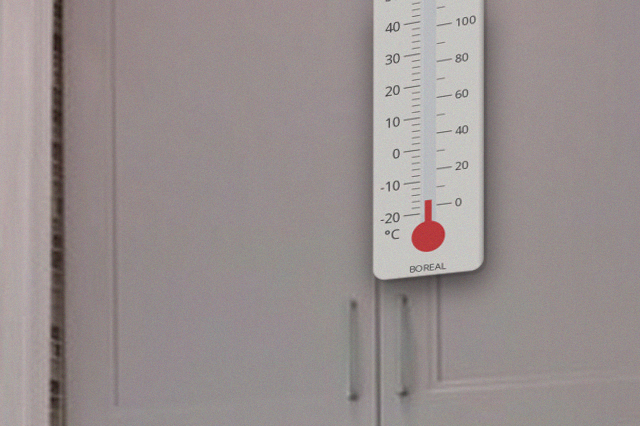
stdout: -16 °C
